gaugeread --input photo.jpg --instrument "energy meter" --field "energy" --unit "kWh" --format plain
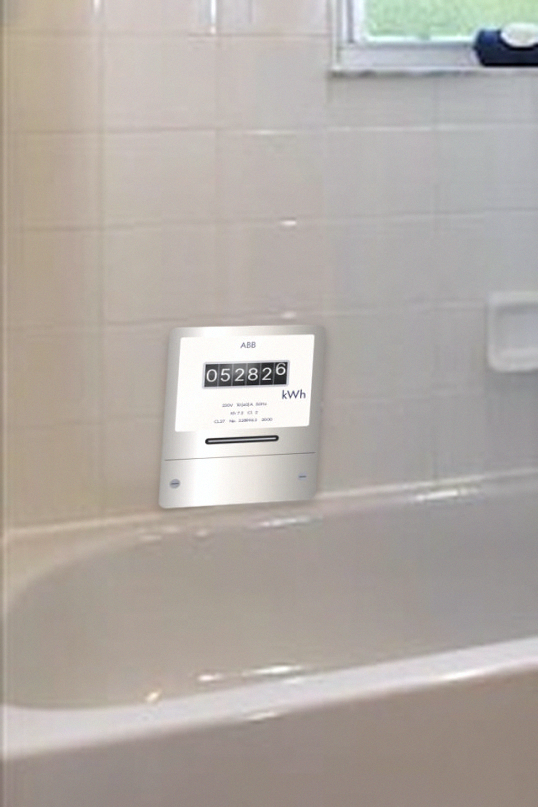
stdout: 52826 kWh
